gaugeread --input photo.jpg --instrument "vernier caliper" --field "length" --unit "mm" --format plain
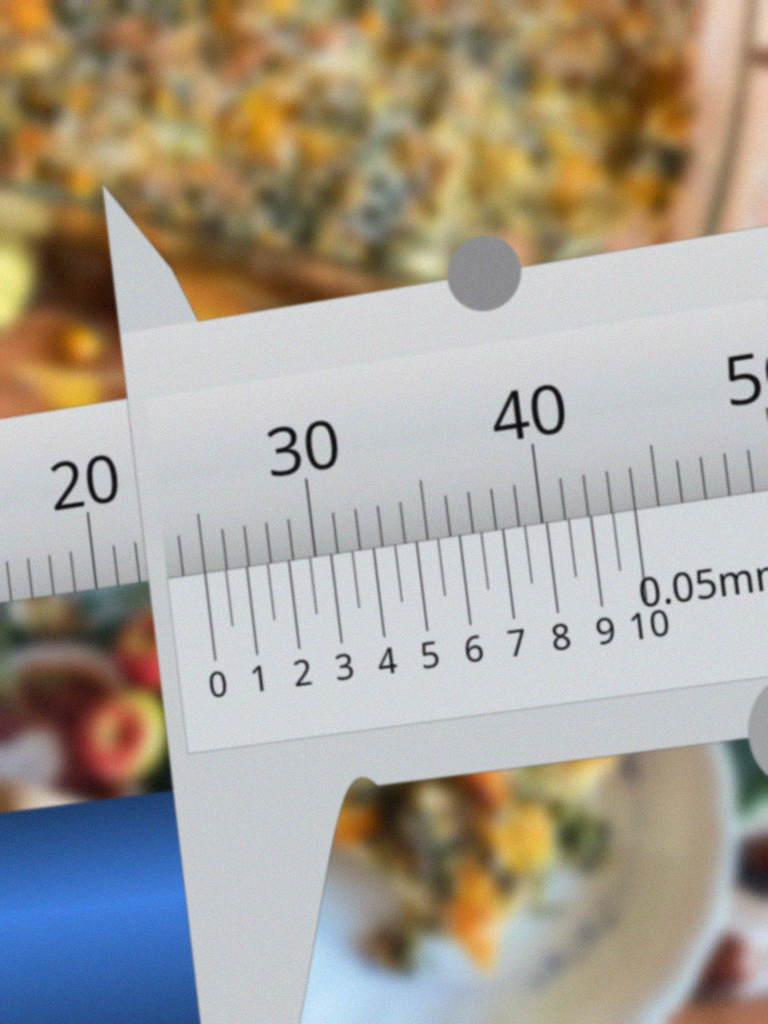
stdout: 25.0 mm
